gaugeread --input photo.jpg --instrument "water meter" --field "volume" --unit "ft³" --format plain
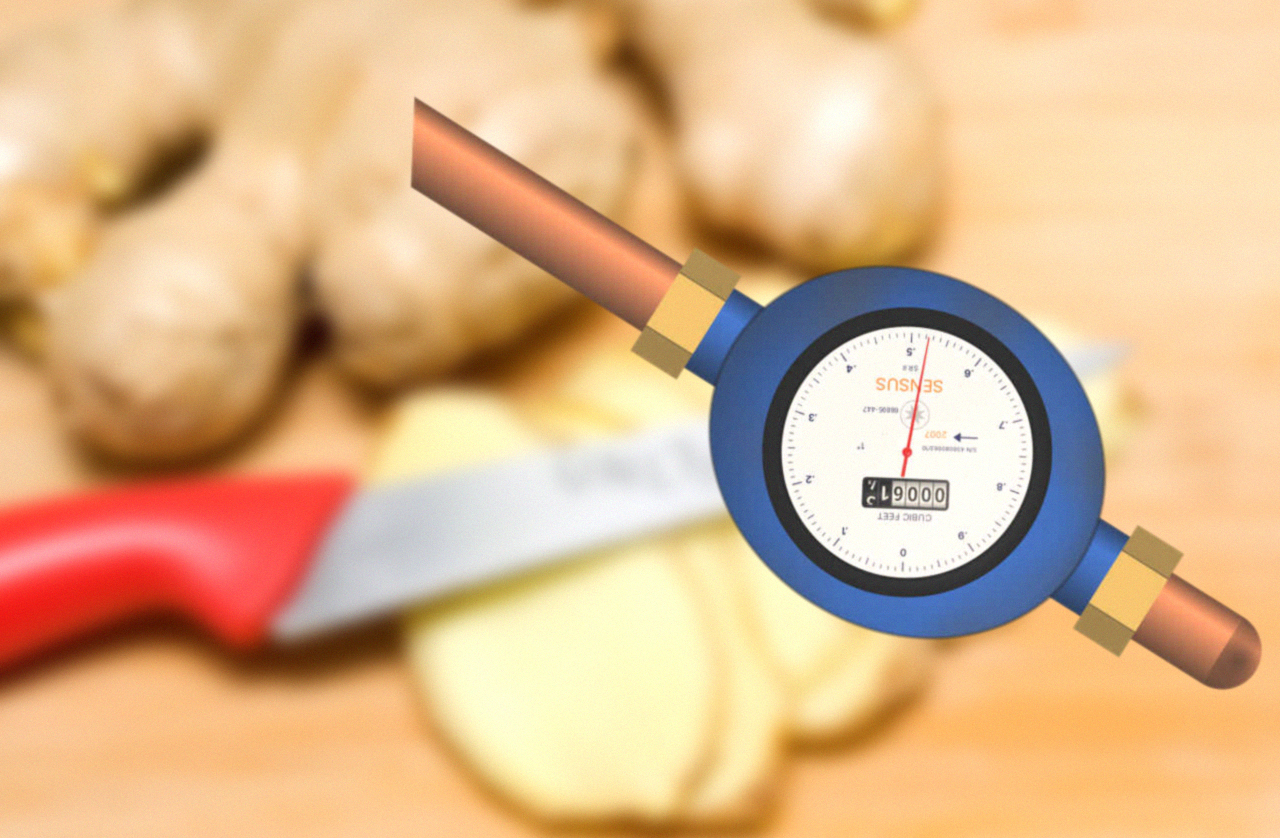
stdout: 613.52 ft³
